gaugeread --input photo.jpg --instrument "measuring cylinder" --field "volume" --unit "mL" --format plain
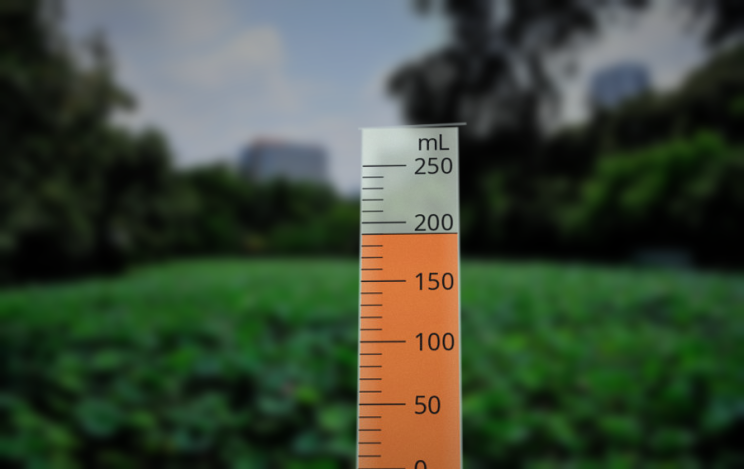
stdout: 190 mL
